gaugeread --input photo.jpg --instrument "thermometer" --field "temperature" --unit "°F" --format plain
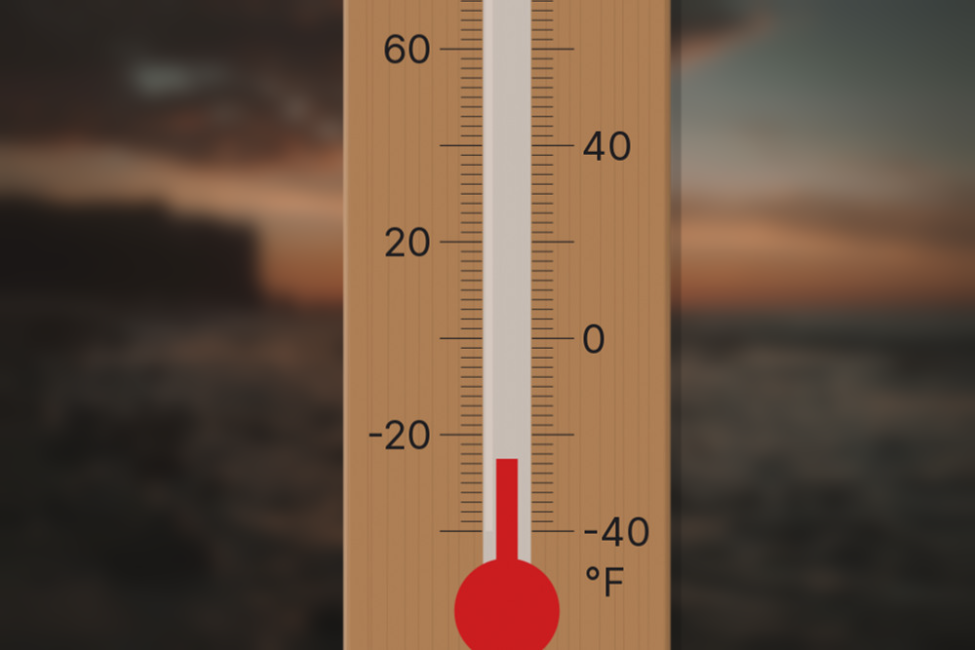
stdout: -25 °F
